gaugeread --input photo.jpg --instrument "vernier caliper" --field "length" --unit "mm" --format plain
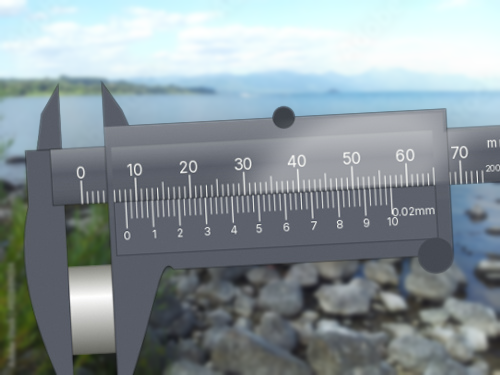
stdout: 8.0 mm
